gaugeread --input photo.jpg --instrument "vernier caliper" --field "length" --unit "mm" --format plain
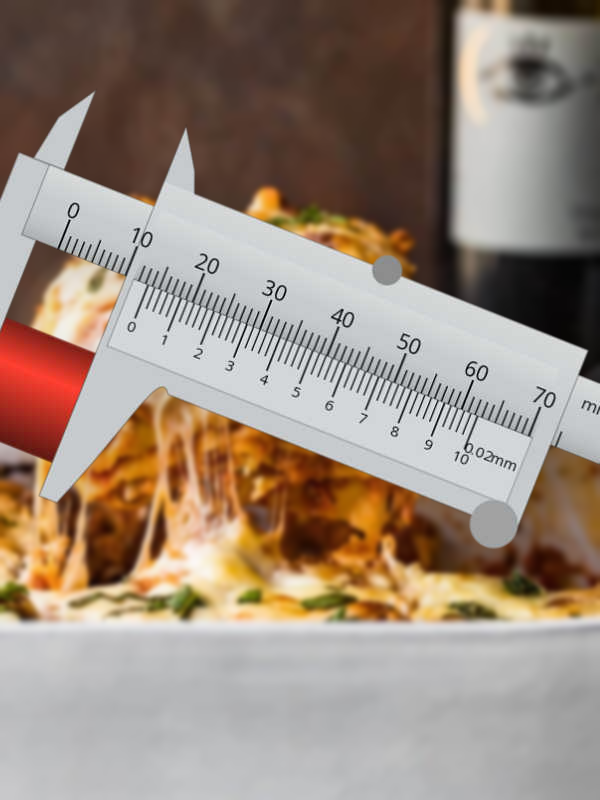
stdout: 13.4 mm
